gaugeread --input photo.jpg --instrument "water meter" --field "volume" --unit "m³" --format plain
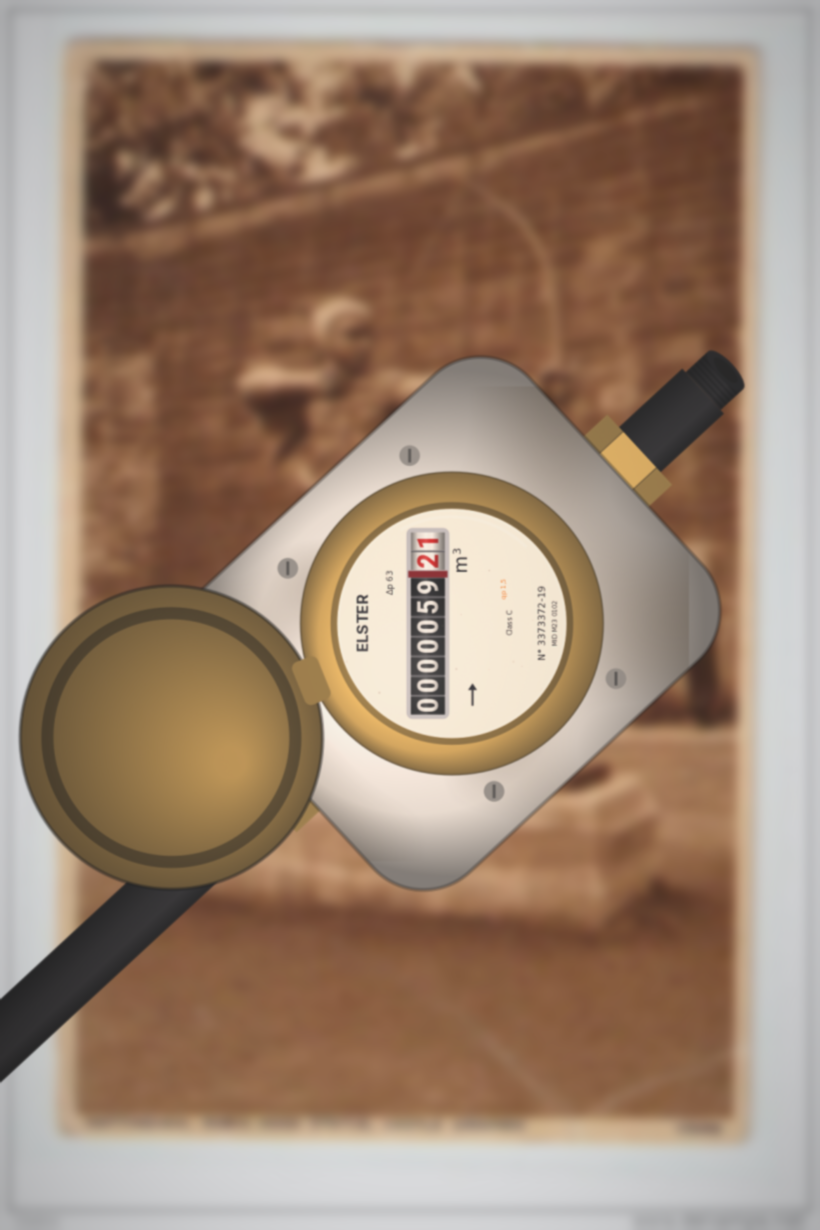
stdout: 59.21 m³
